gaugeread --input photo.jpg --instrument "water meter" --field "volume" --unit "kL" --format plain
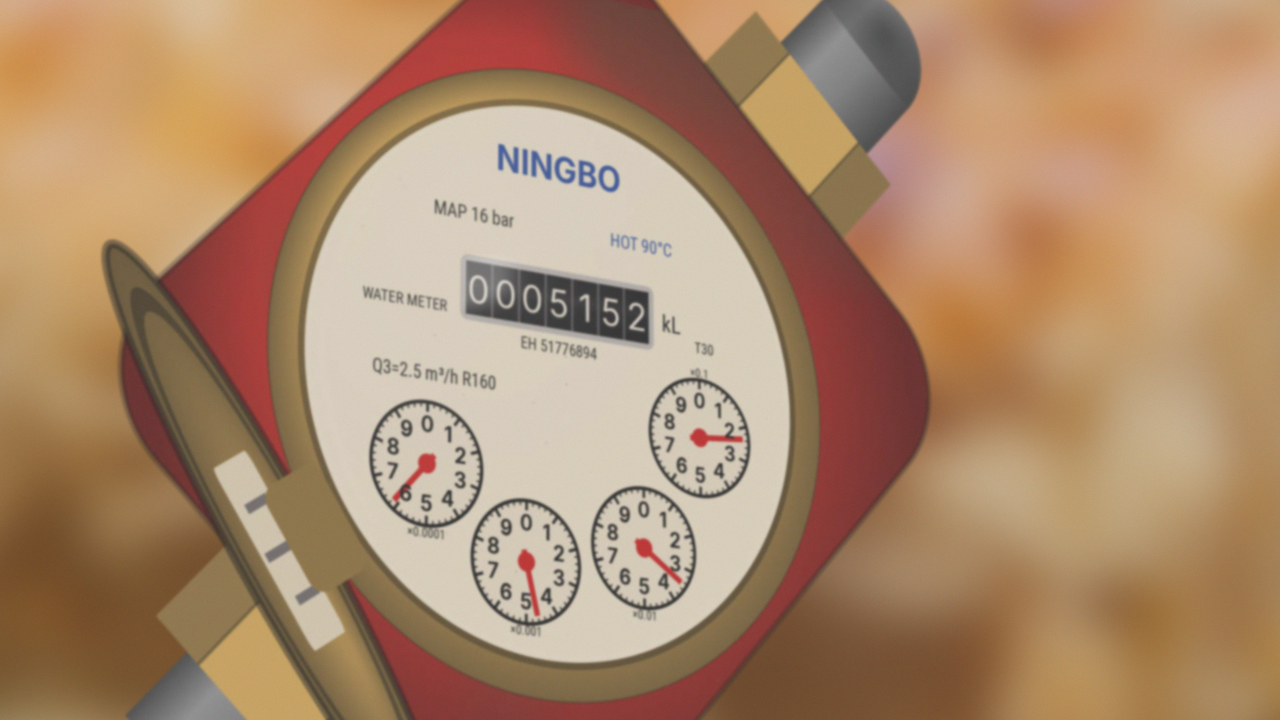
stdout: 5152.2346 kL
